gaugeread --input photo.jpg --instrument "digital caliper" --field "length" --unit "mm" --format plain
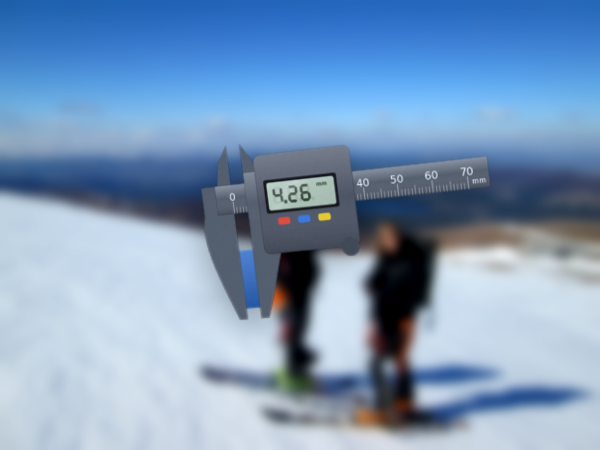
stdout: 4.26 mm
